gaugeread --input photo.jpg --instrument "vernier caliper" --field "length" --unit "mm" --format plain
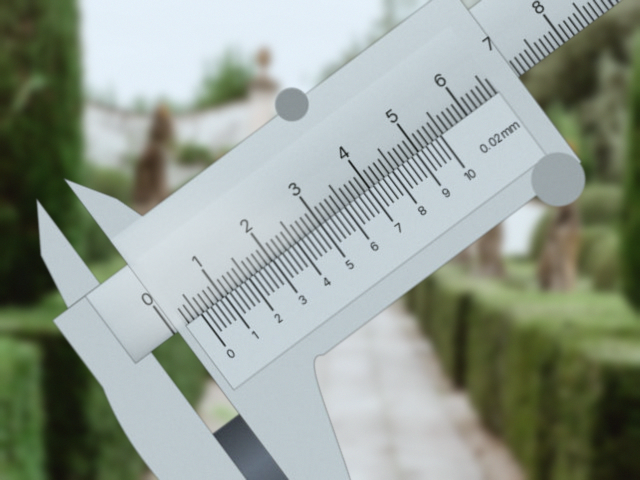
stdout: 5.5 mm
